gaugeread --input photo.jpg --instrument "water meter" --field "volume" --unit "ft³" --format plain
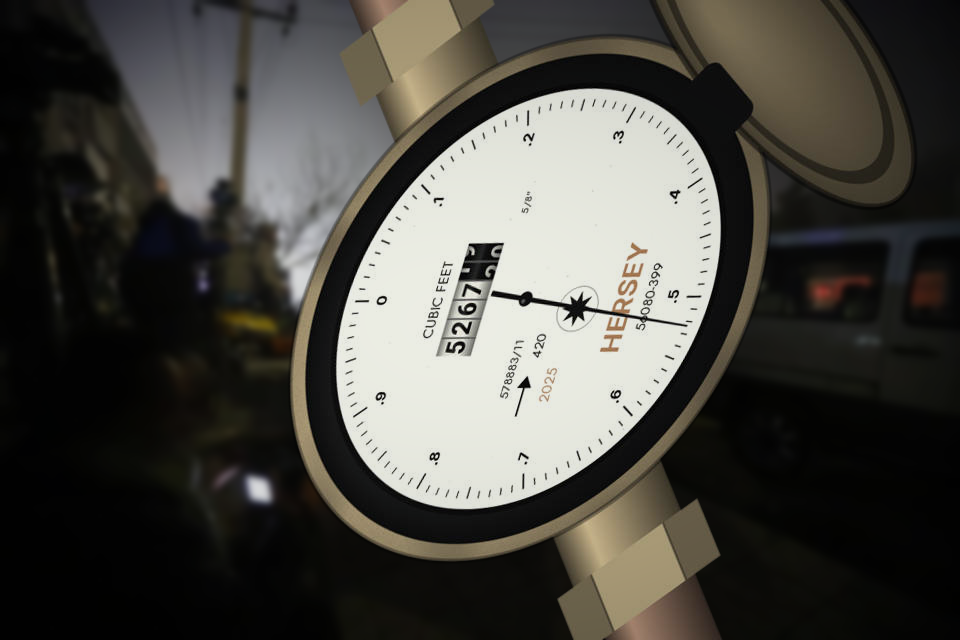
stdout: 526719.52 ft³
